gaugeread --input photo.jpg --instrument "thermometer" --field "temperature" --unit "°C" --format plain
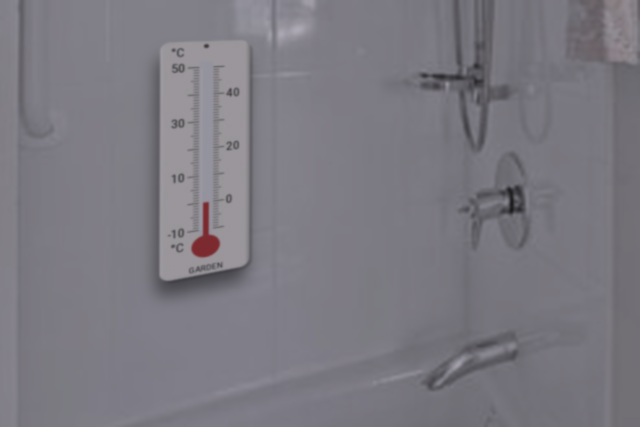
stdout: 0 °C
